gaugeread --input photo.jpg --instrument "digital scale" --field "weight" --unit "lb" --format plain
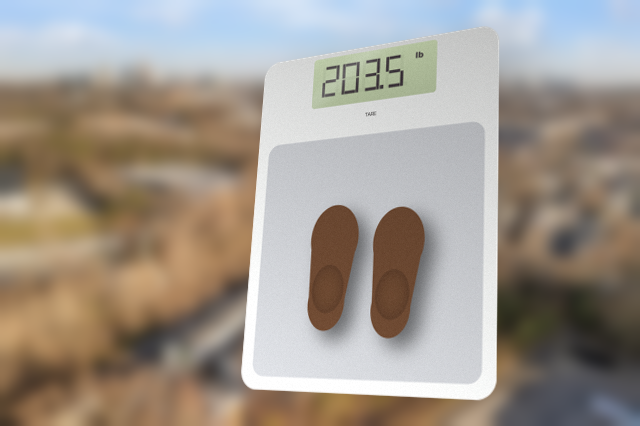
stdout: 203.5 lb
